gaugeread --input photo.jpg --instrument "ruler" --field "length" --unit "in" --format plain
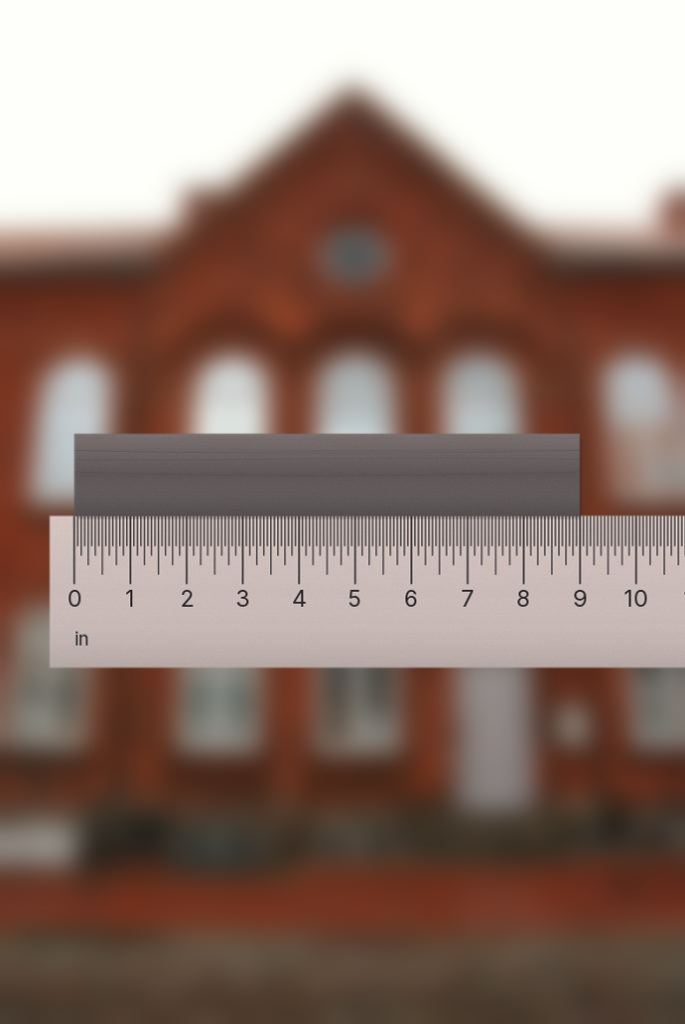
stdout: 9 in
